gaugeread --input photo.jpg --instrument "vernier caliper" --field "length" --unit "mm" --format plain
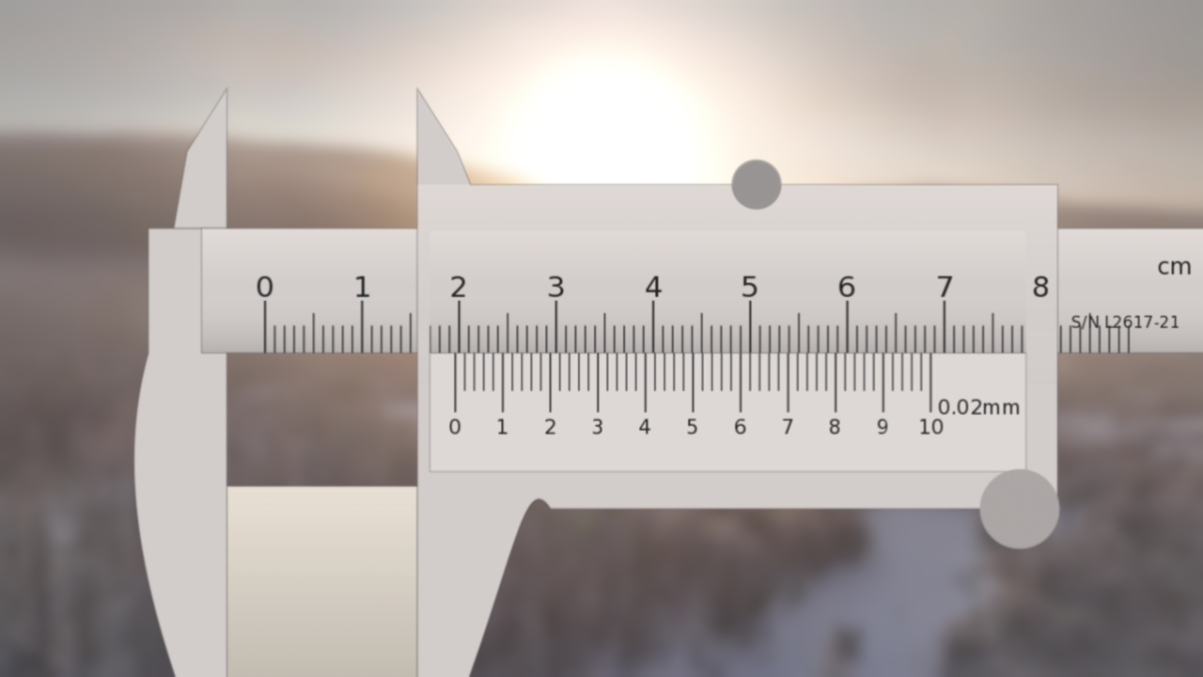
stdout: 19.6 mm
